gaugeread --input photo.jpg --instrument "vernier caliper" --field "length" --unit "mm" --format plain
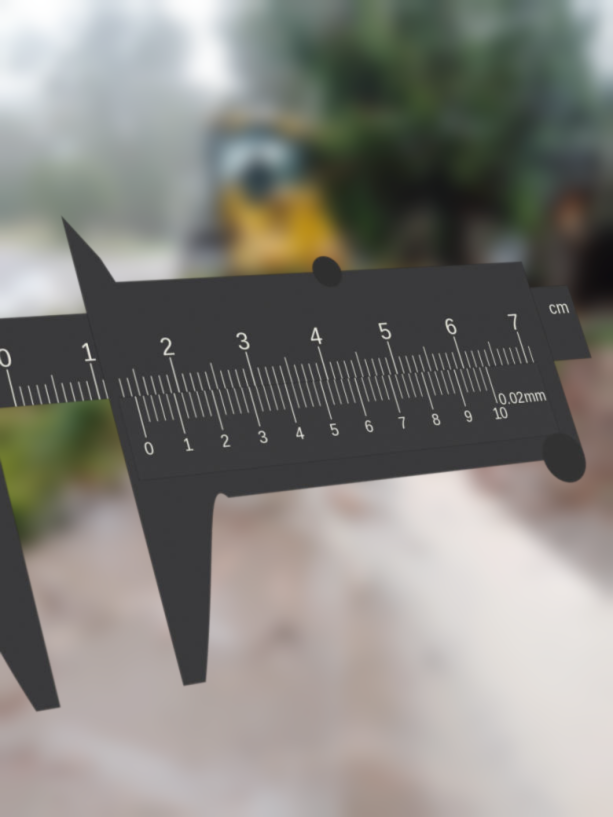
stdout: 14.4 mm
